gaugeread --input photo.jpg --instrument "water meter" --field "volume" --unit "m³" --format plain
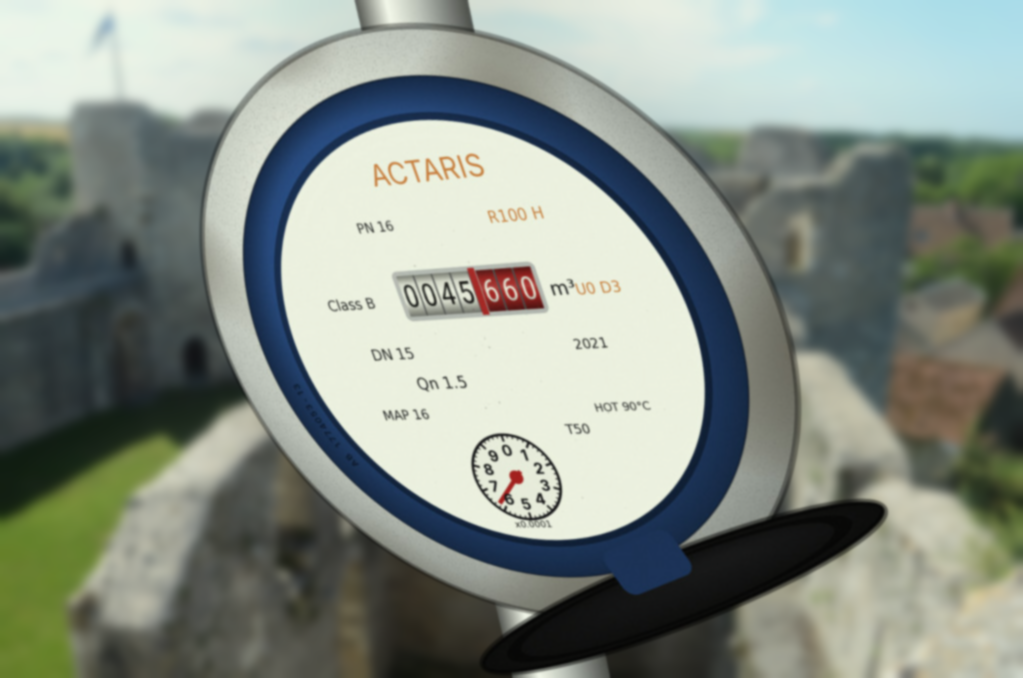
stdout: 45.6606 m³
